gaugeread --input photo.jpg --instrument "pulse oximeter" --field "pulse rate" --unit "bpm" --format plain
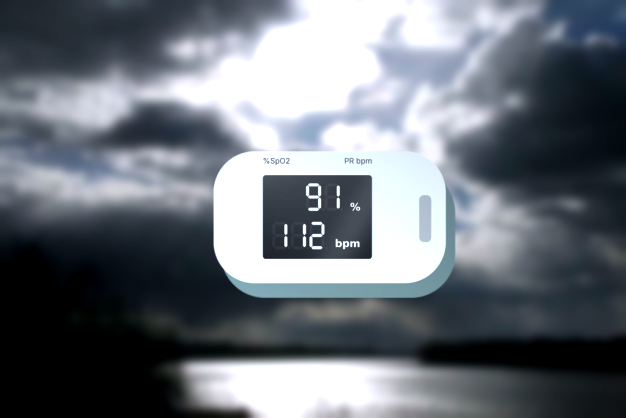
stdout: 112 bpm
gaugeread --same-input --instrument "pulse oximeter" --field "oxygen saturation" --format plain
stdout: 91 %
